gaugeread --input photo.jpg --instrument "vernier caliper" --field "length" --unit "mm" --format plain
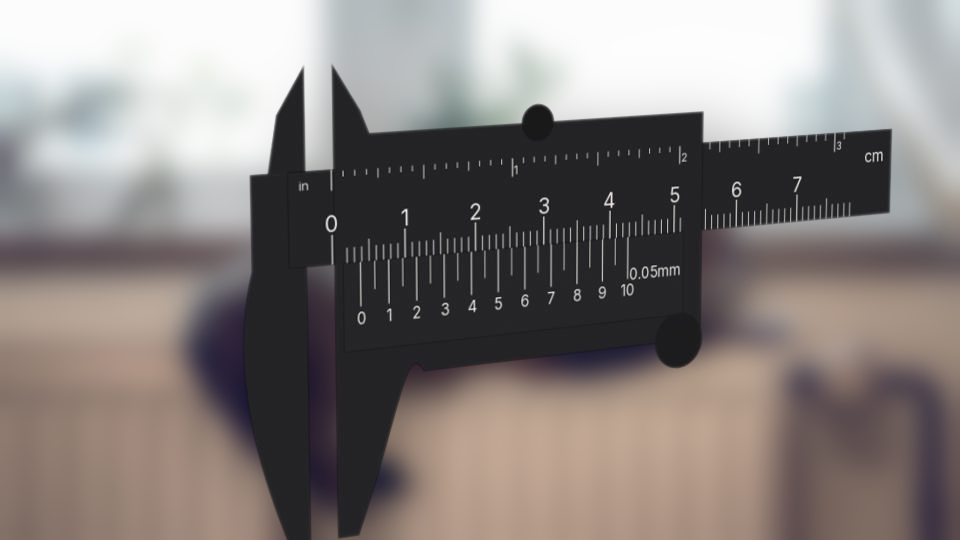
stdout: 3.8 mm
